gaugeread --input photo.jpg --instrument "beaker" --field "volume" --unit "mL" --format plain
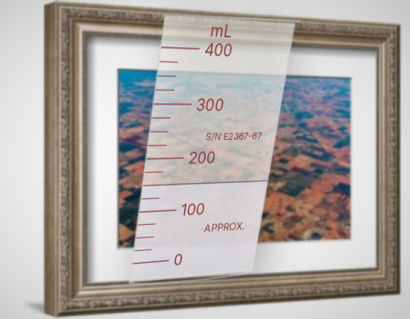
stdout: 150 mL
